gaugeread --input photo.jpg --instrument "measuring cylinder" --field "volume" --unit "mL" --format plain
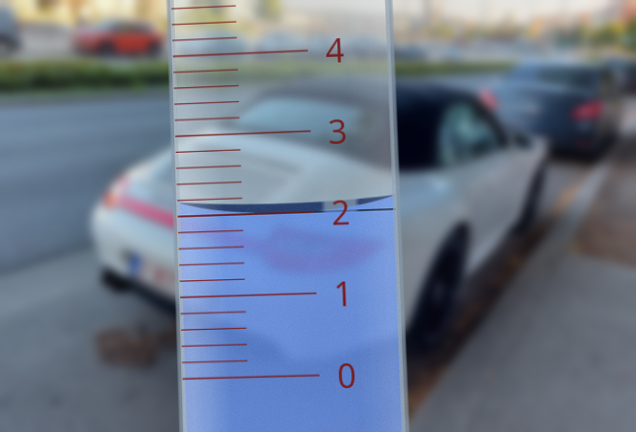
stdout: 2 mL
